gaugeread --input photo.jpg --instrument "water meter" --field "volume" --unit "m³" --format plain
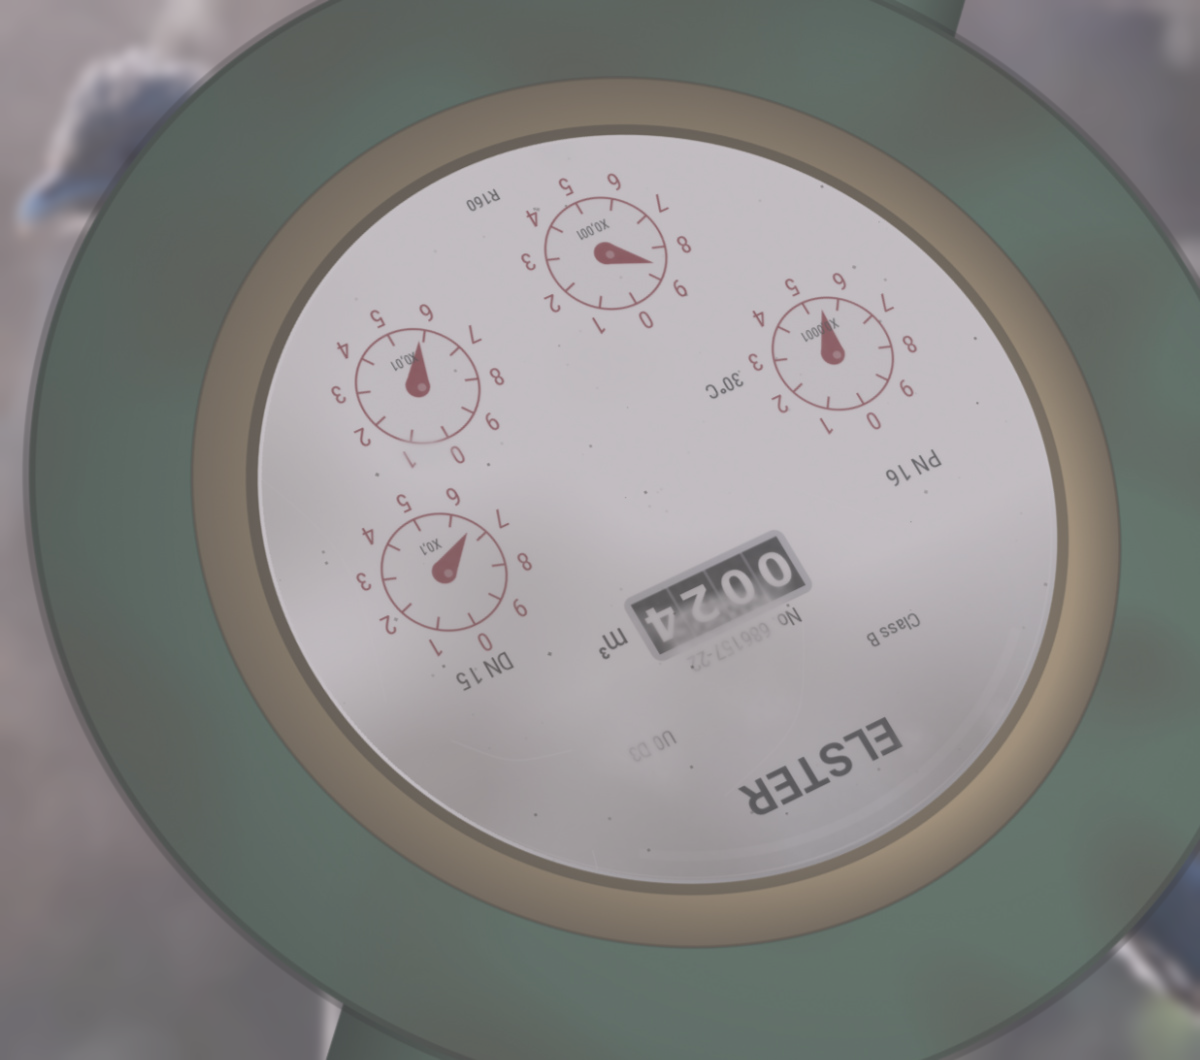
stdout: 24.6585 m³
